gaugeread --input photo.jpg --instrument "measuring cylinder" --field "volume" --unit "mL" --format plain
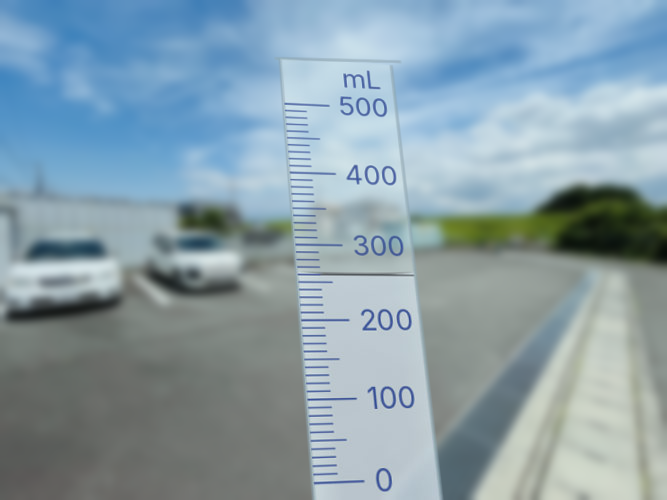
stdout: 260 mL
